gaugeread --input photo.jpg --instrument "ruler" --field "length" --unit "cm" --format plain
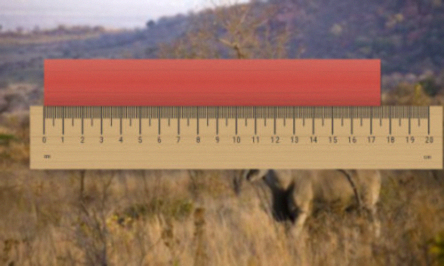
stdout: 17.5 cm
